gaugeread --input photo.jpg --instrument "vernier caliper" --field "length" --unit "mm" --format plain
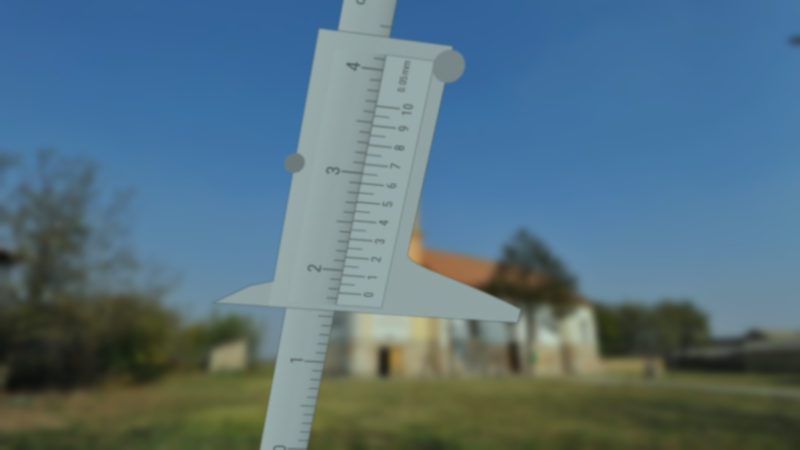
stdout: 17.6 mm
